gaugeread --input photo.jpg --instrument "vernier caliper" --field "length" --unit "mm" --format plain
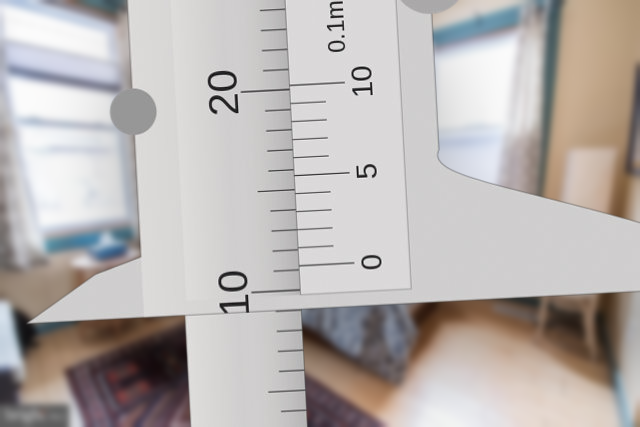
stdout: 11.2 mm
